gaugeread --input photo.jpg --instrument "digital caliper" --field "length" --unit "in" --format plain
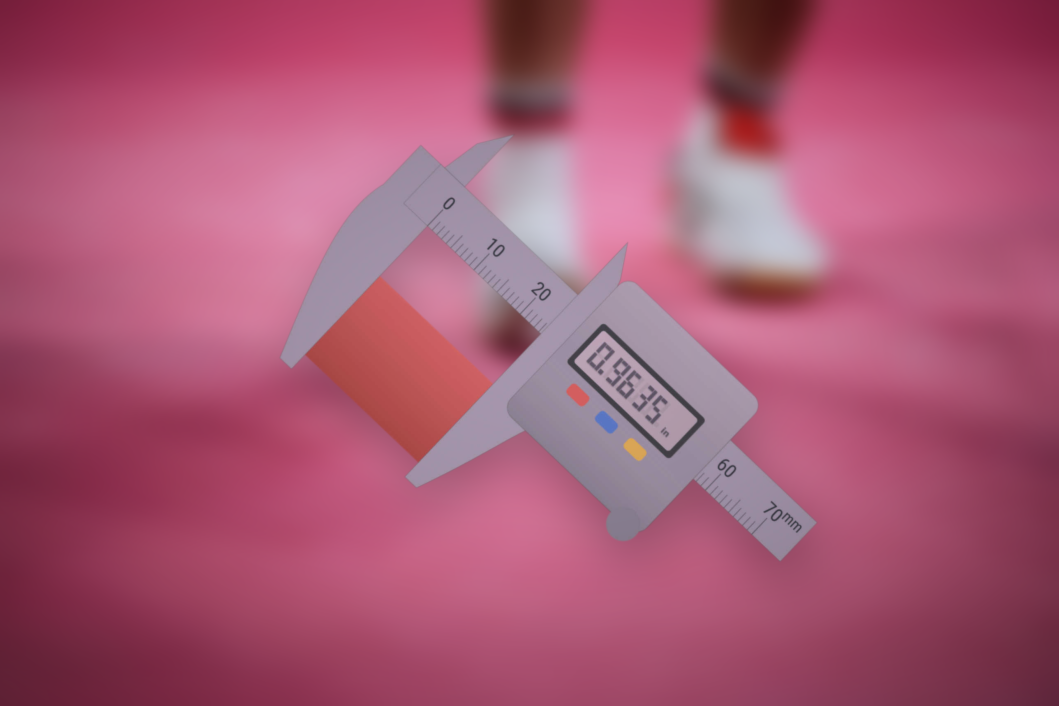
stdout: 0.9635 in
